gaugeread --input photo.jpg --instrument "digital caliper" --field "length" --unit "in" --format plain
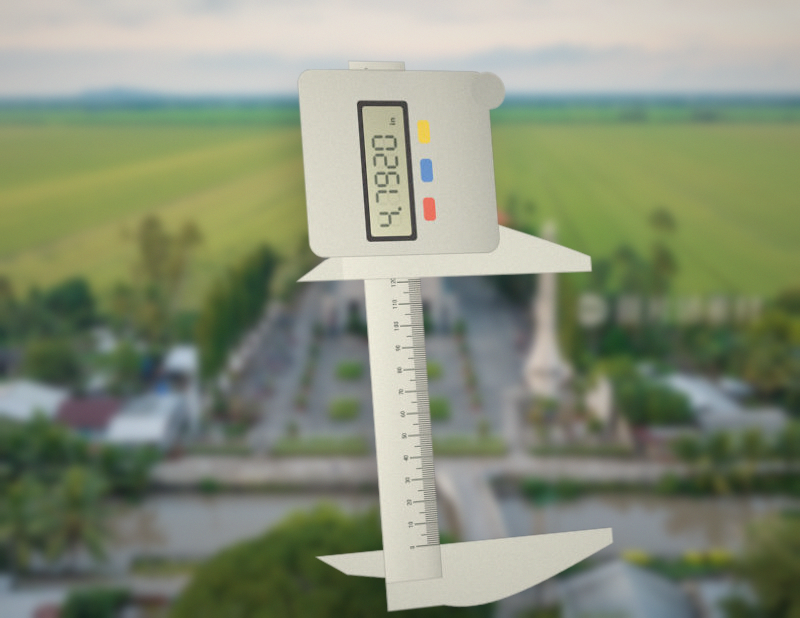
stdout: 4.7920 in
